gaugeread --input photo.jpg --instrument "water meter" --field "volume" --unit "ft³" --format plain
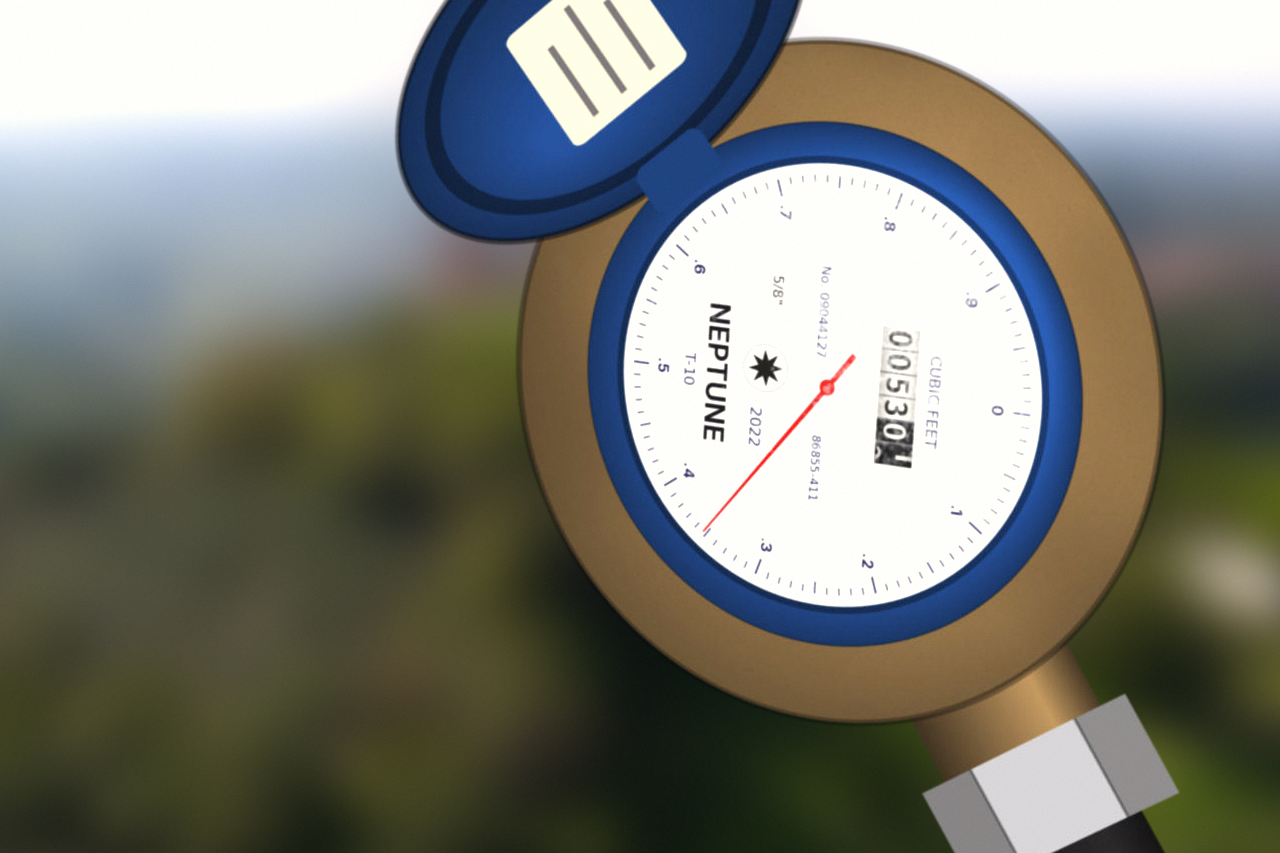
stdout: 5301.35 ft³
